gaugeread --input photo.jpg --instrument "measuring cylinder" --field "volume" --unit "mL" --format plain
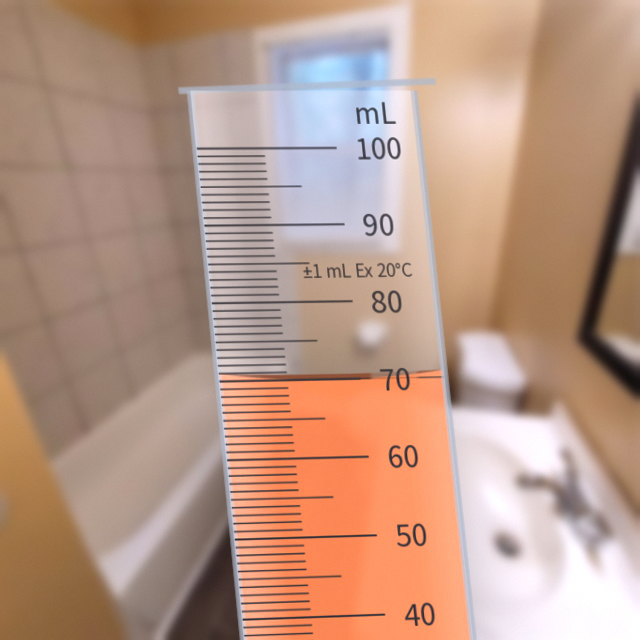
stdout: 70 mL
